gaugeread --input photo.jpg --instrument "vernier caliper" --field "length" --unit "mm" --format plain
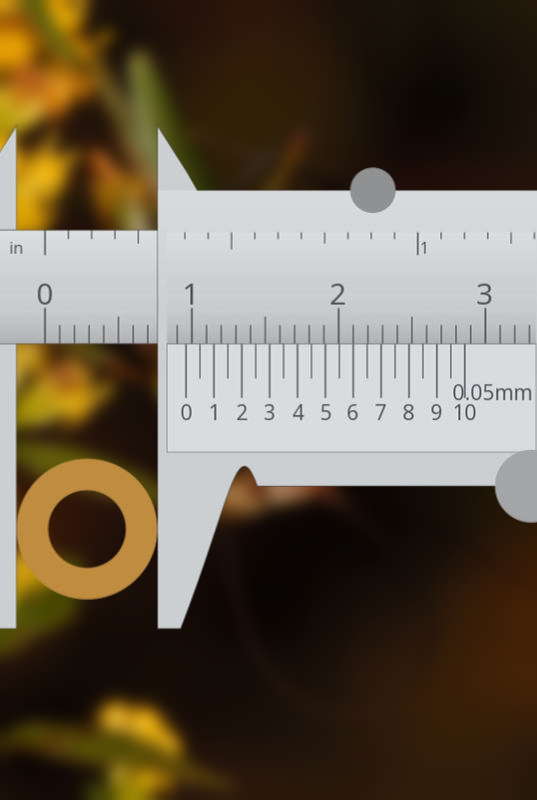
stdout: 9.6 mm
